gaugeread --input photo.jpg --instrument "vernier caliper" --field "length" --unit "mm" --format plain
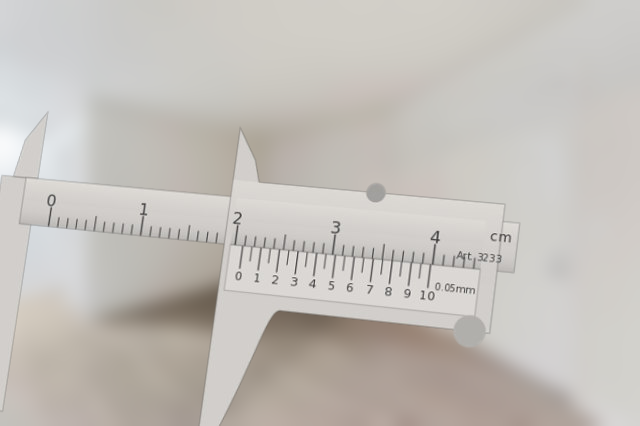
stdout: 20.8 mm
